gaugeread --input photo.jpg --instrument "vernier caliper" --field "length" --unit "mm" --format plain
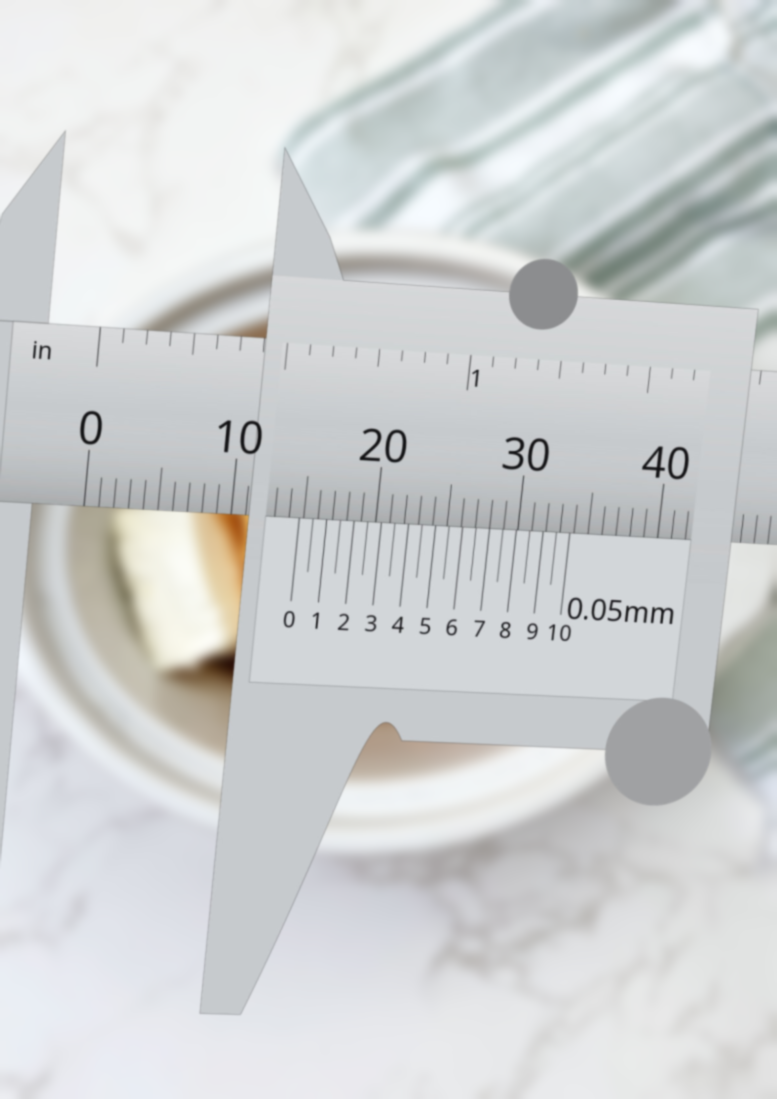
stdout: 14.7 mm
